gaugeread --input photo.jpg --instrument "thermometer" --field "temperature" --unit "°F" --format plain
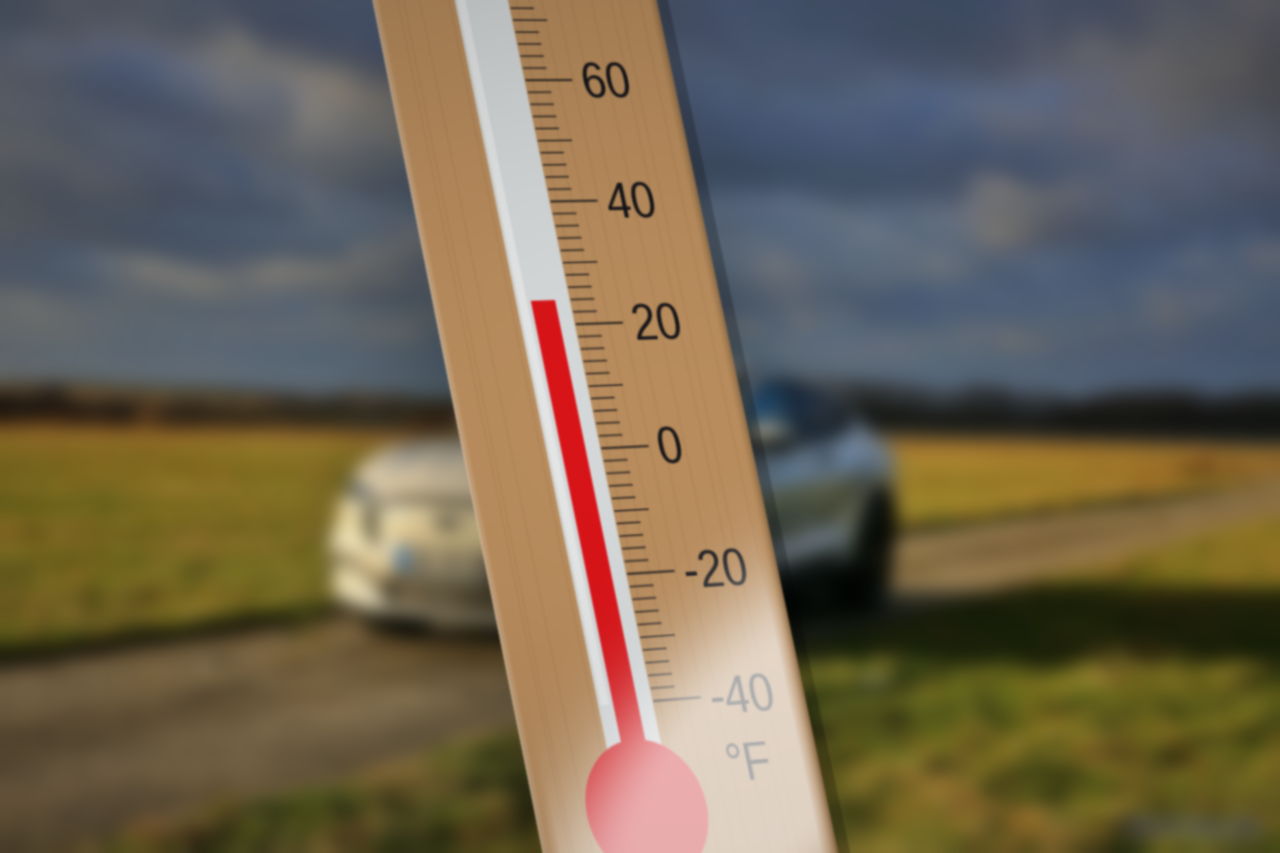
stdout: 24 °F
